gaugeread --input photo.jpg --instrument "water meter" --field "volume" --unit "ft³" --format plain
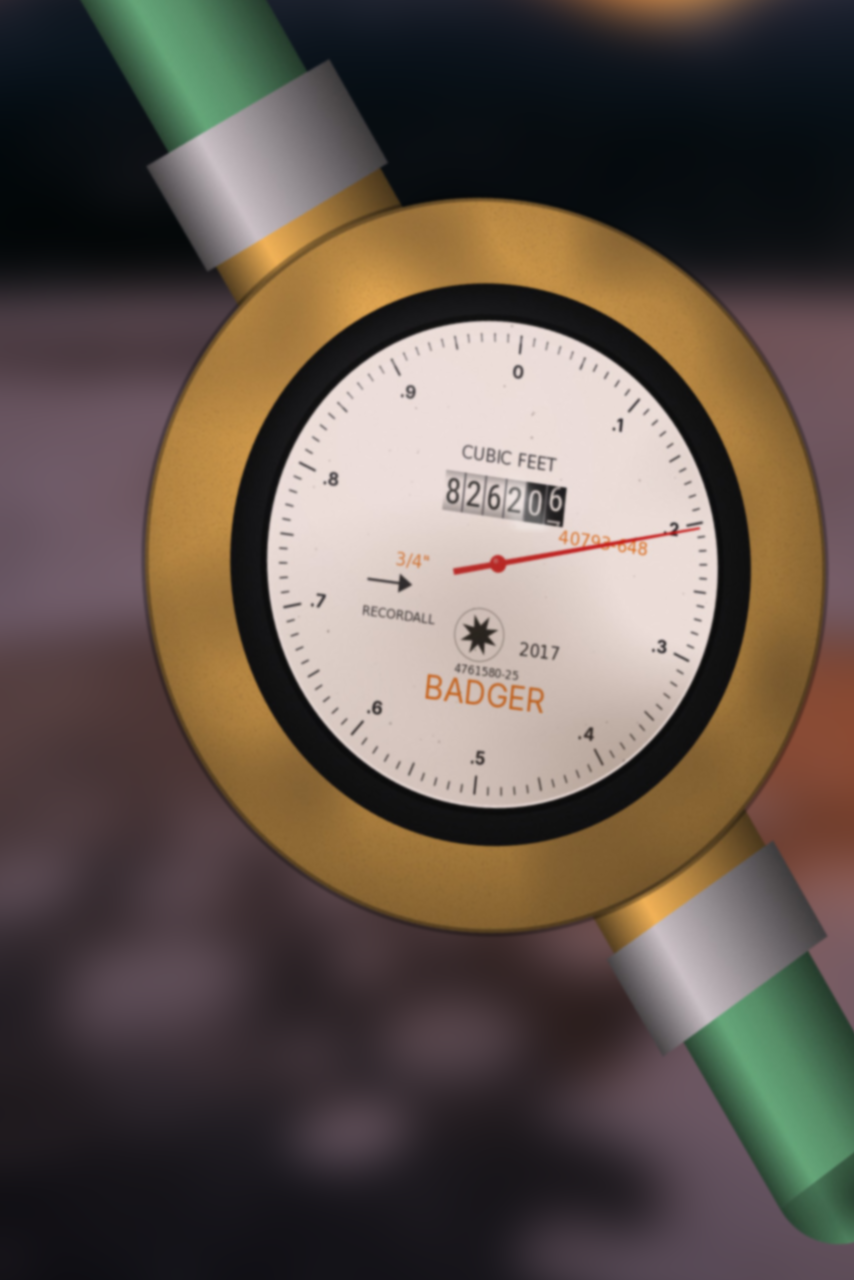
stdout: 826206.20 ft³
